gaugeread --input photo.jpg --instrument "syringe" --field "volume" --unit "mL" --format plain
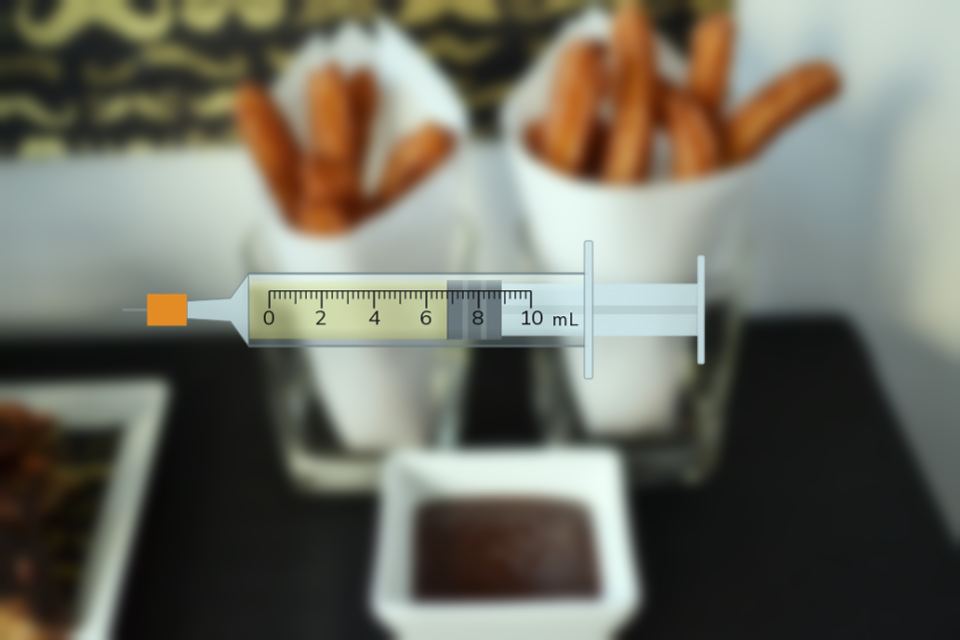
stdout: 6.8 mL
